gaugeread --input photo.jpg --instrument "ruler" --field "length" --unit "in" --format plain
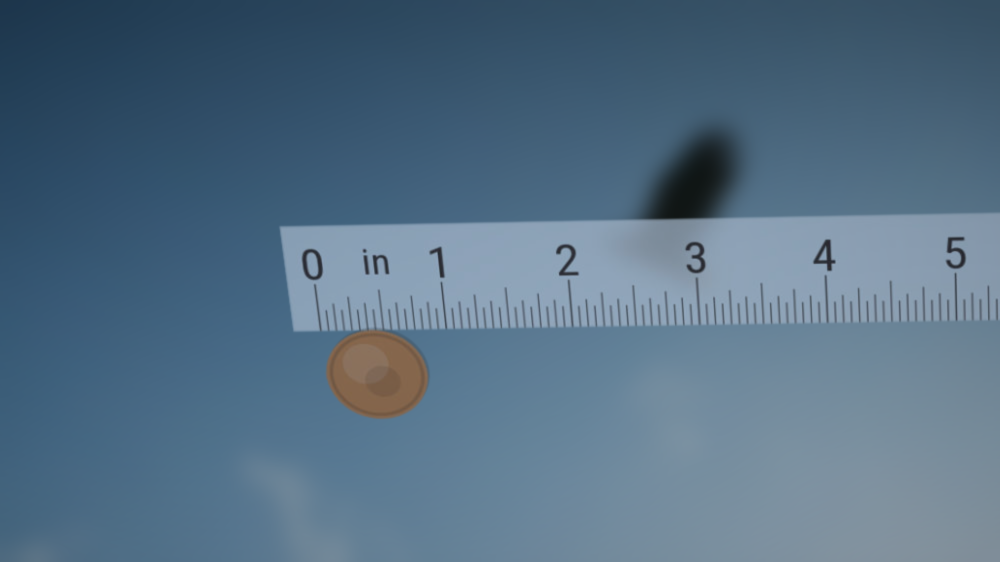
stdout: 0.8125 in
